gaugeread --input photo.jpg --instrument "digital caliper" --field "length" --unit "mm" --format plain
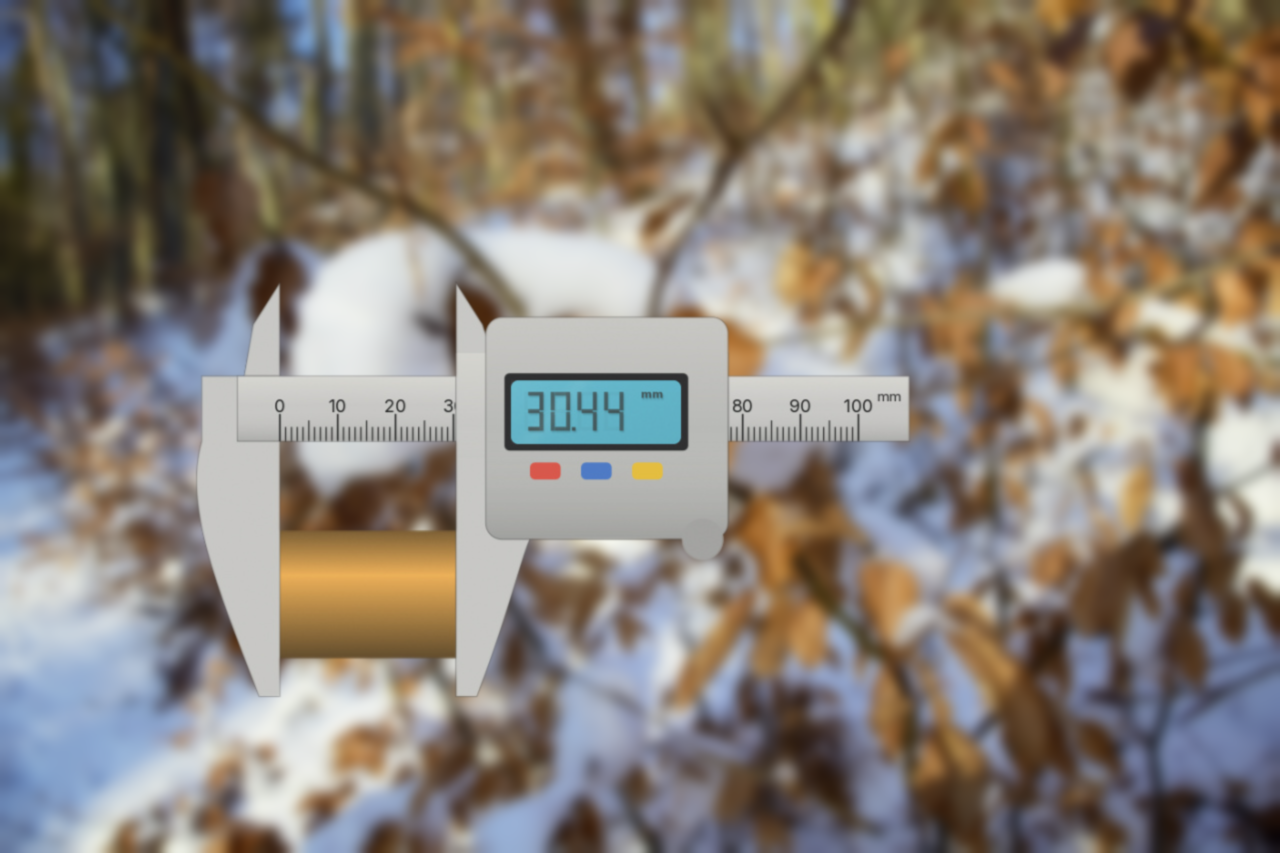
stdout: 30.44 mm
